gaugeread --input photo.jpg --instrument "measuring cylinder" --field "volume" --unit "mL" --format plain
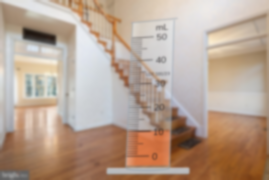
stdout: 10 mL
